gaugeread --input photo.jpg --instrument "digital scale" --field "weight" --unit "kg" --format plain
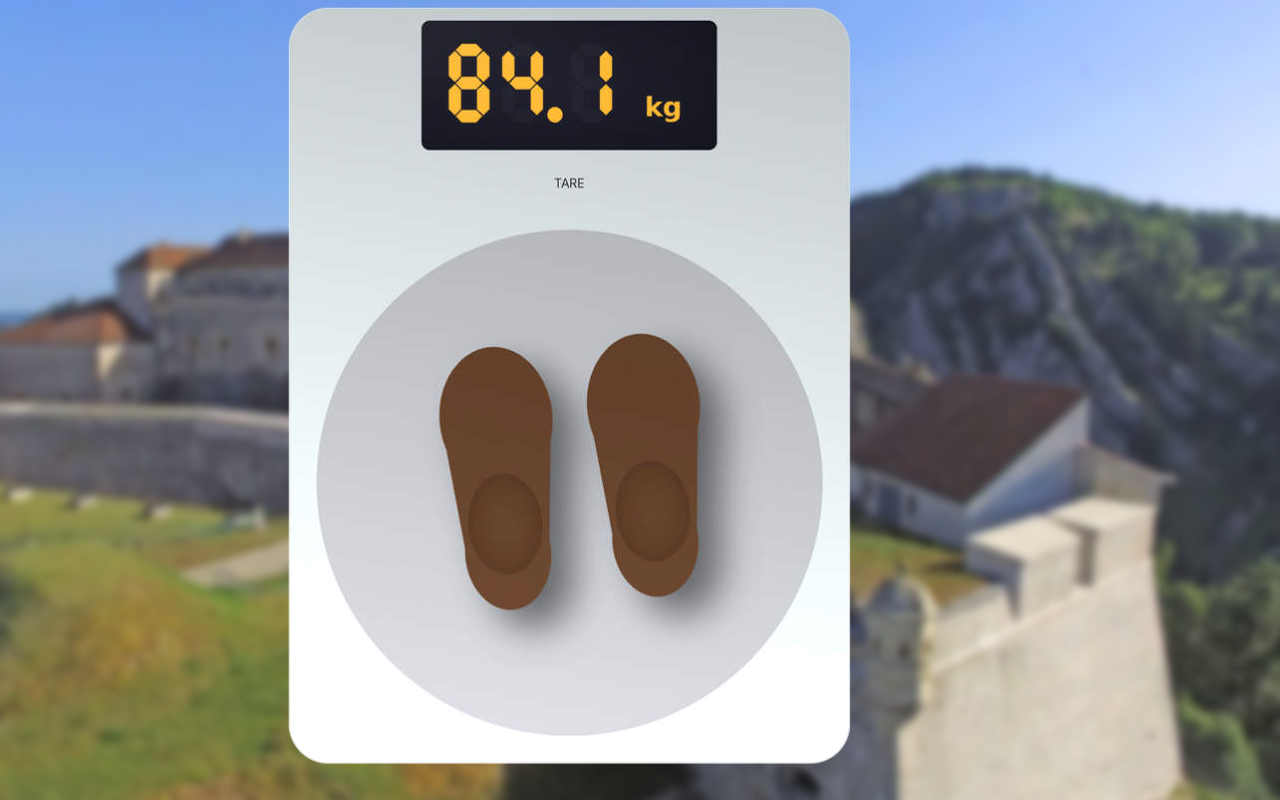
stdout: 84.1 kg
